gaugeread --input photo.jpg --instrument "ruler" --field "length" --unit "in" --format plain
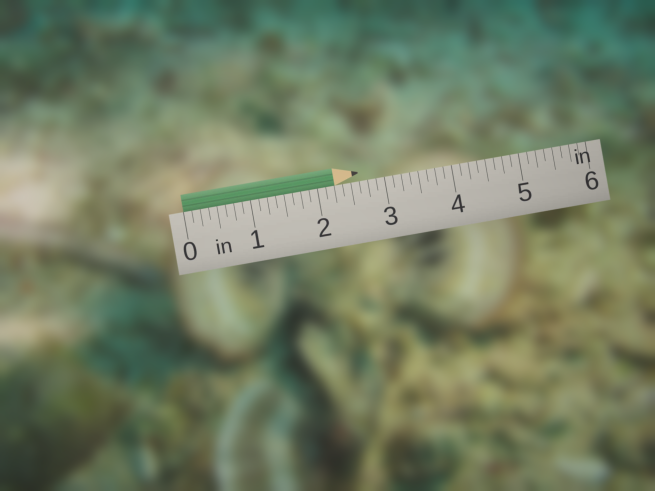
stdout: 2.625 in
